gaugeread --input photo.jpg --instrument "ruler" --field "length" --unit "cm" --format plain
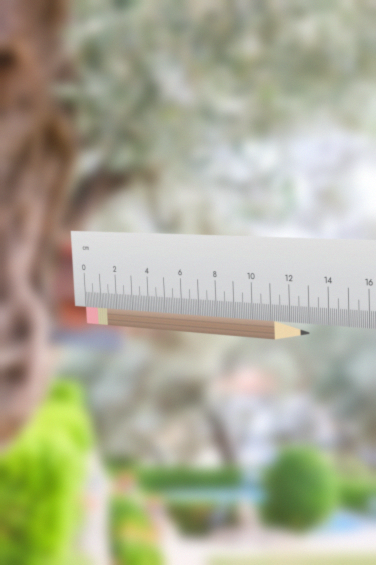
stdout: 13 cm
